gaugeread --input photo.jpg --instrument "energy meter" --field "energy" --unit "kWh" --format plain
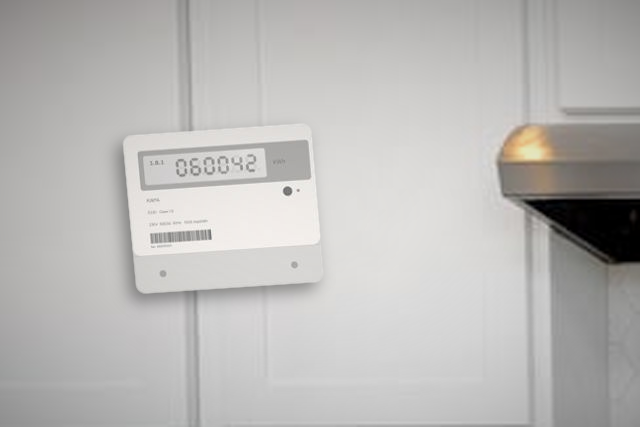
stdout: 60042 kWh
